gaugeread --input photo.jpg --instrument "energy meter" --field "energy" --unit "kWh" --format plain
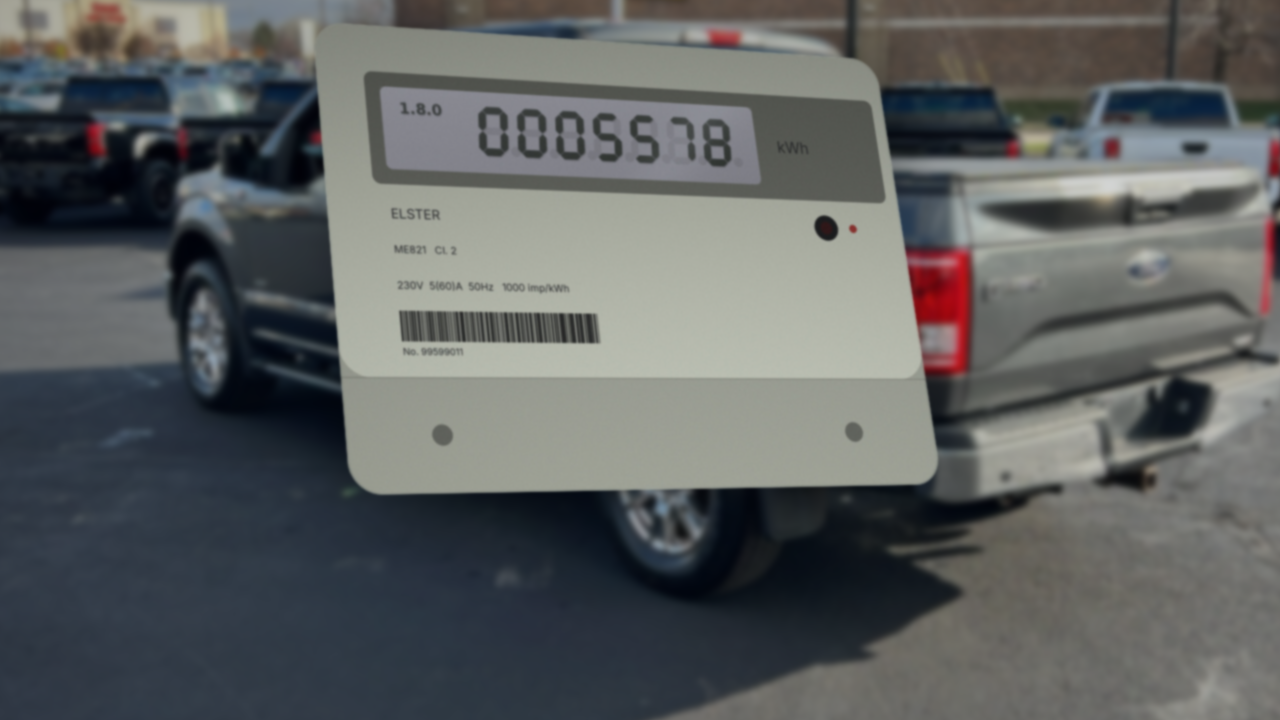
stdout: 5578 kWh
